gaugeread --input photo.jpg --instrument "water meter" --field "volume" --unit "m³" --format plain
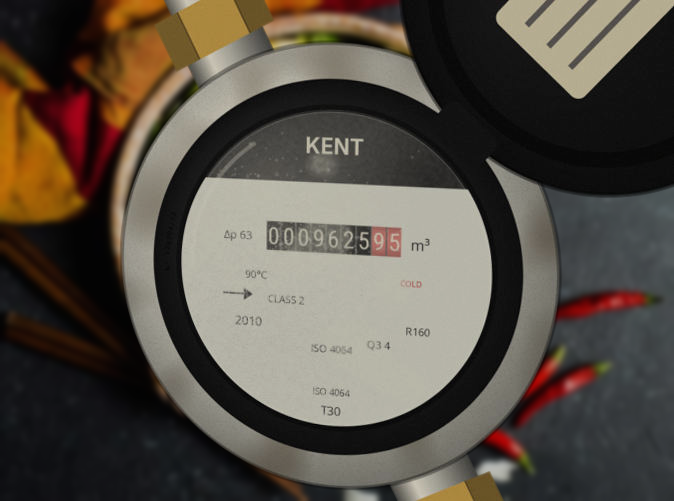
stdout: 9625.95 m³
